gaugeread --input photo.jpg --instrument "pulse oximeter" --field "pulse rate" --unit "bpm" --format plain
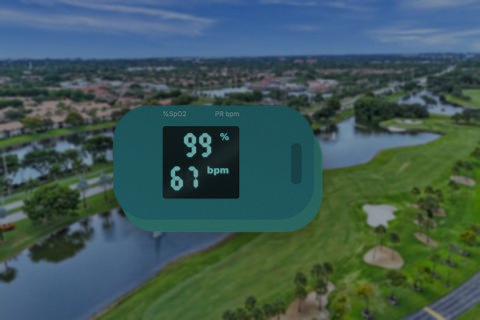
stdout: 67 bpm
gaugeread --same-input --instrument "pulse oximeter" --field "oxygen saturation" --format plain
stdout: 99 %
